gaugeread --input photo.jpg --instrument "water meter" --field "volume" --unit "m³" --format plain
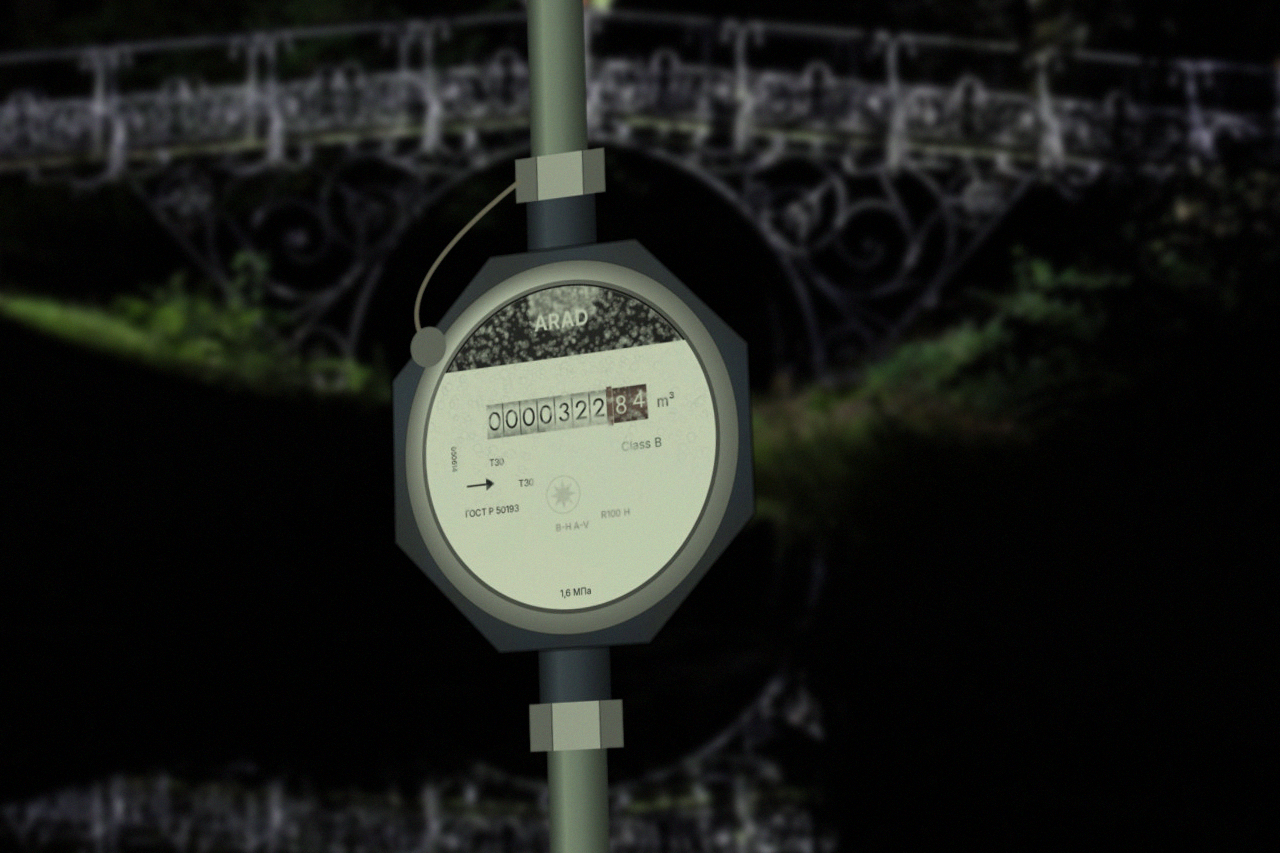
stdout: 322.84 m³
